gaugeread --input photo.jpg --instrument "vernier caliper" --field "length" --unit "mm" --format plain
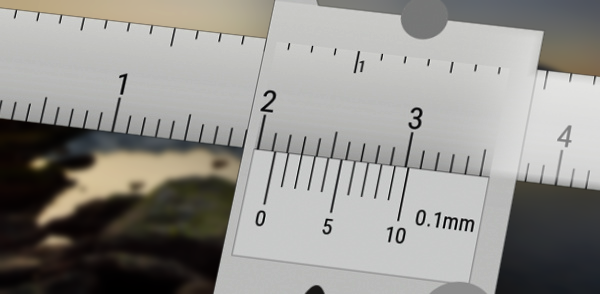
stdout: 21.2 mm
